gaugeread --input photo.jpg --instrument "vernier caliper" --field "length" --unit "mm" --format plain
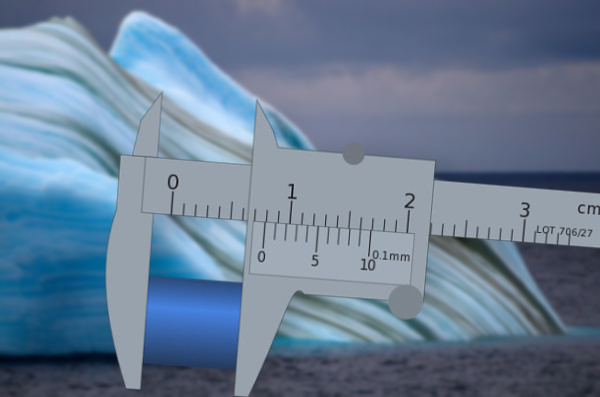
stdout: 7.9 mm
